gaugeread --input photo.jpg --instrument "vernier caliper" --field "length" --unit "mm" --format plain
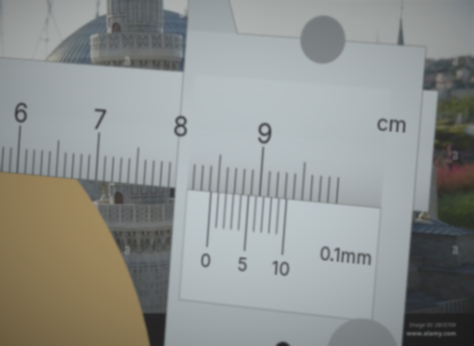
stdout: 84.2 mm
